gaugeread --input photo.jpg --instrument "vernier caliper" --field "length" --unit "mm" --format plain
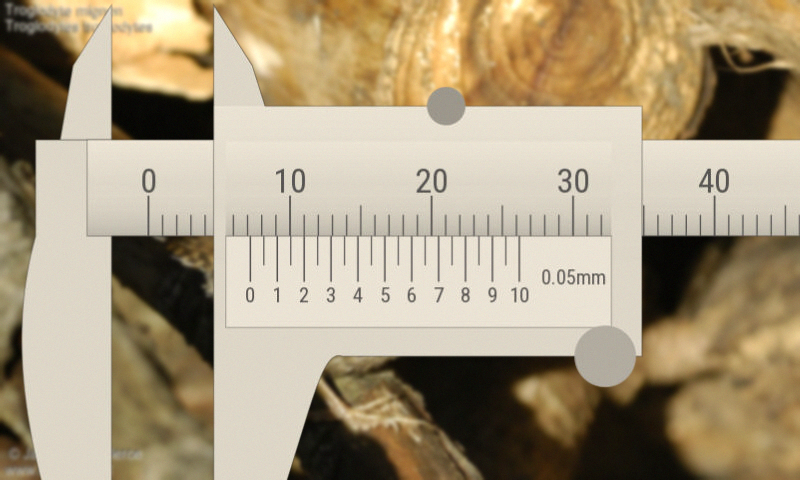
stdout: 7.2 mm
